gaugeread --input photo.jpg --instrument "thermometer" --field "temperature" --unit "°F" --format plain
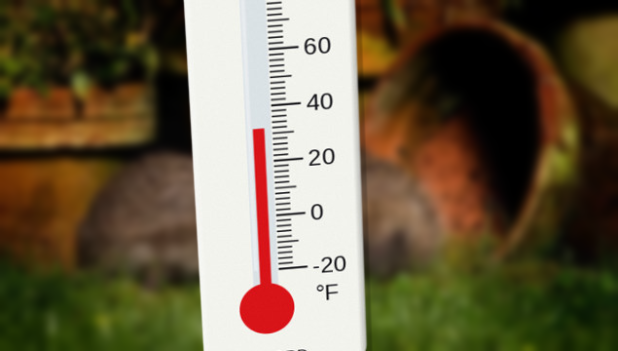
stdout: 32 °F
